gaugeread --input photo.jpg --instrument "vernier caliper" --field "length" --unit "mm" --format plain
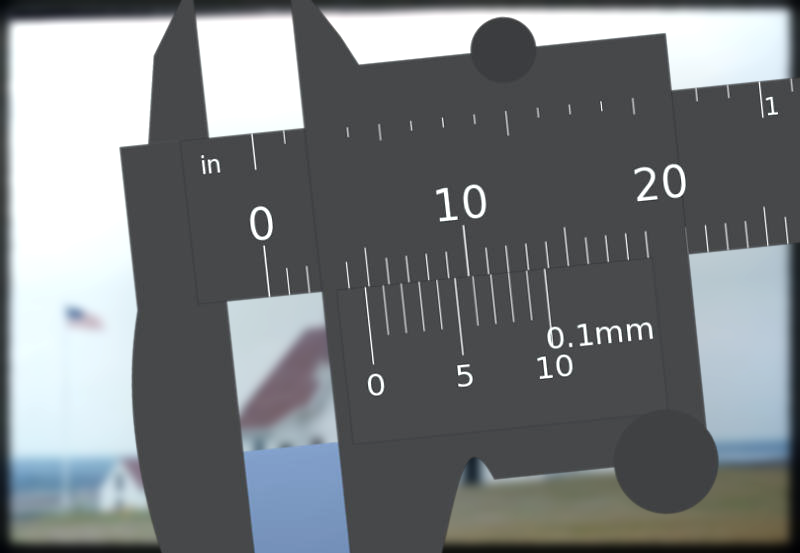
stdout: 4.8 mm
